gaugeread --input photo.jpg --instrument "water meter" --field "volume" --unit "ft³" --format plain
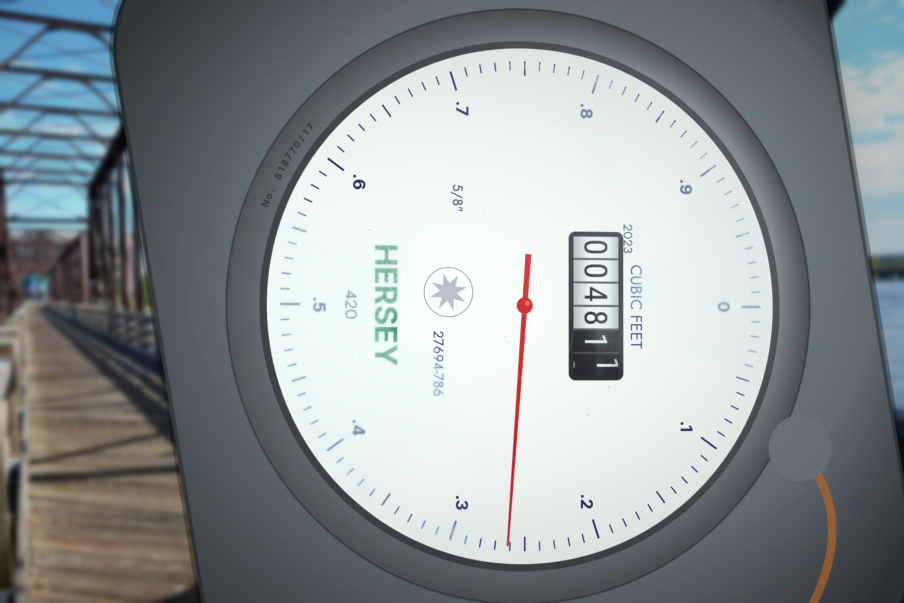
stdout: 4811.26 ft³
